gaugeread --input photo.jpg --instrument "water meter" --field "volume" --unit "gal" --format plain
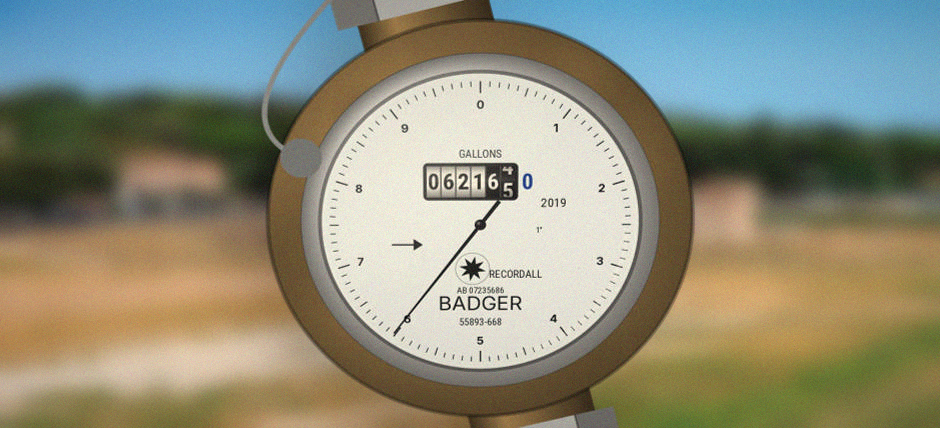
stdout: 621646.0 gal
